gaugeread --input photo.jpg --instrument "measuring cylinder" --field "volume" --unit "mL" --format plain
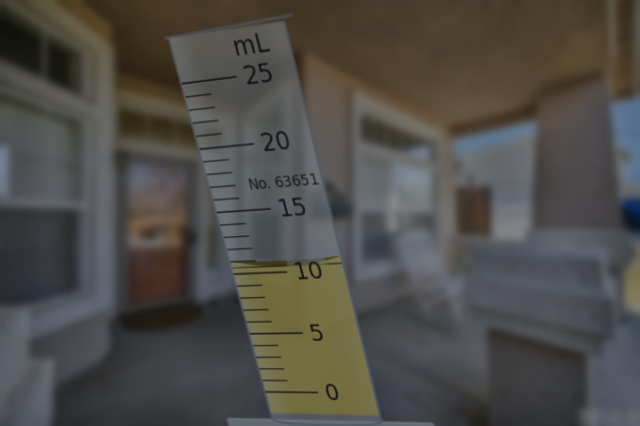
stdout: 10.5 mL
